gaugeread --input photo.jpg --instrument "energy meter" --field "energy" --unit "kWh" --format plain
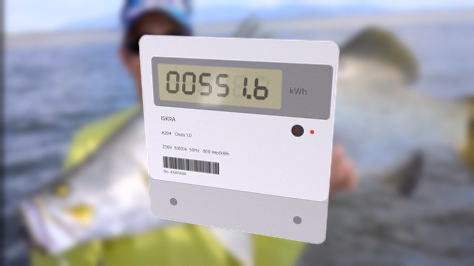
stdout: 551.6 kWh
